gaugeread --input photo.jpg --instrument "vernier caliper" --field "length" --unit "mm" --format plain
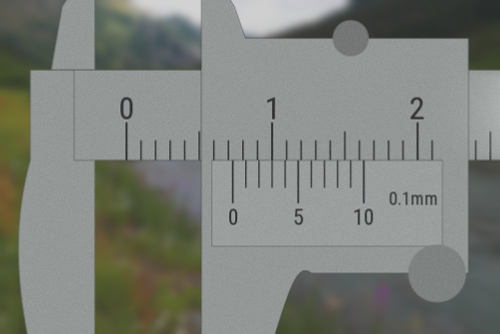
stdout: 7.3 mm
